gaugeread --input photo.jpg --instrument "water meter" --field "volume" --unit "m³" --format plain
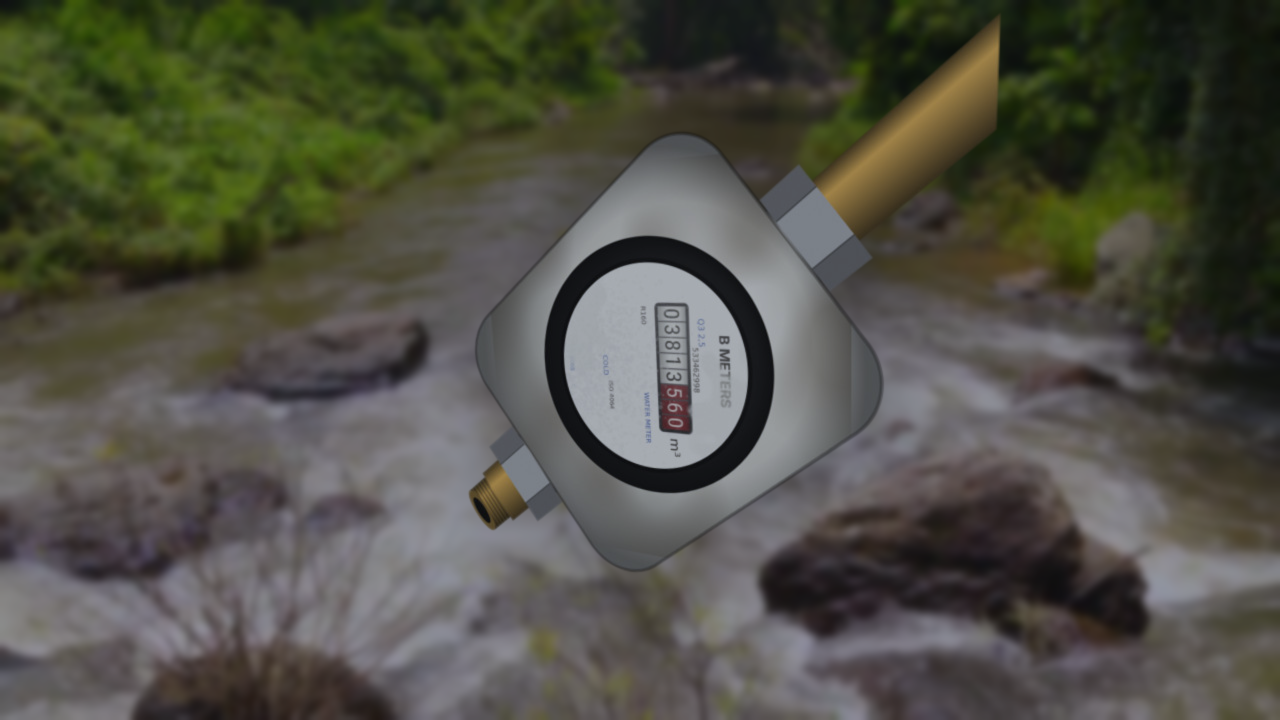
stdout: 3813.560 m³
